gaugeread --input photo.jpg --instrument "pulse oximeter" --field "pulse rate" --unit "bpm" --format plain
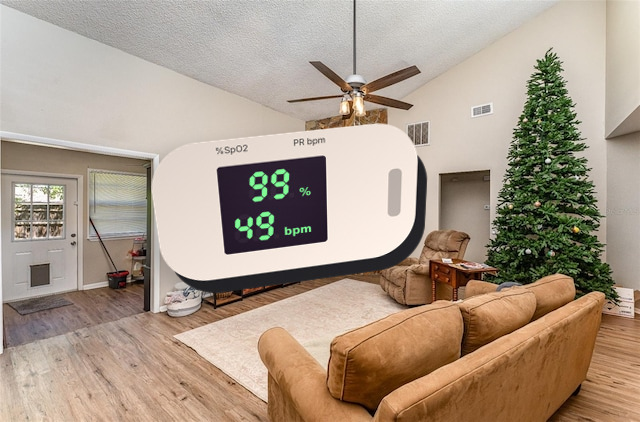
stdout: 49 bpm
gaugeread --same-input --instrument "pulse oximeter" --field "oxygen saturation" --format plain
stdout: 99 %
